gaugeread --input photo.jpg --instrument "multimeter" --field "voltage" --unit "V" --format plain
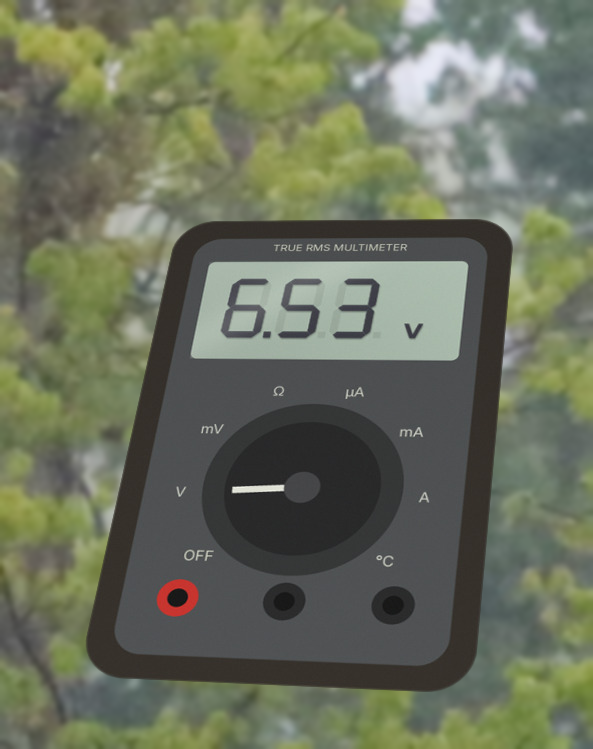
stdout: 6.53 V
